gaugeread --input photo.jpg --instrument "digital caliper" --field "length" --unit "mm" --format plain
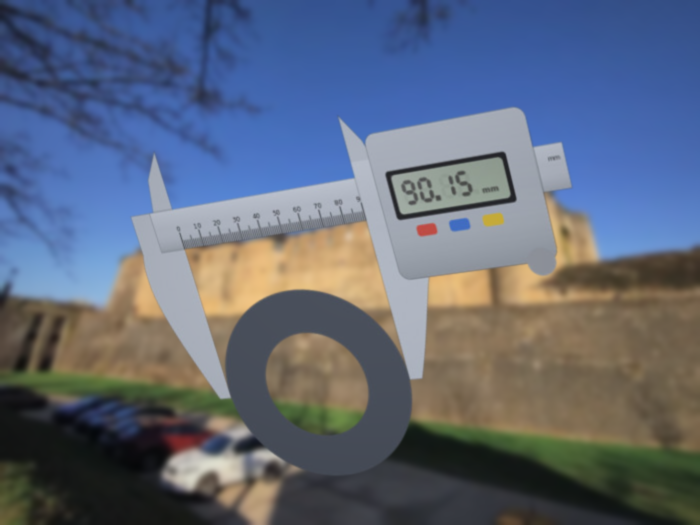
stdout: 90.15 mm
